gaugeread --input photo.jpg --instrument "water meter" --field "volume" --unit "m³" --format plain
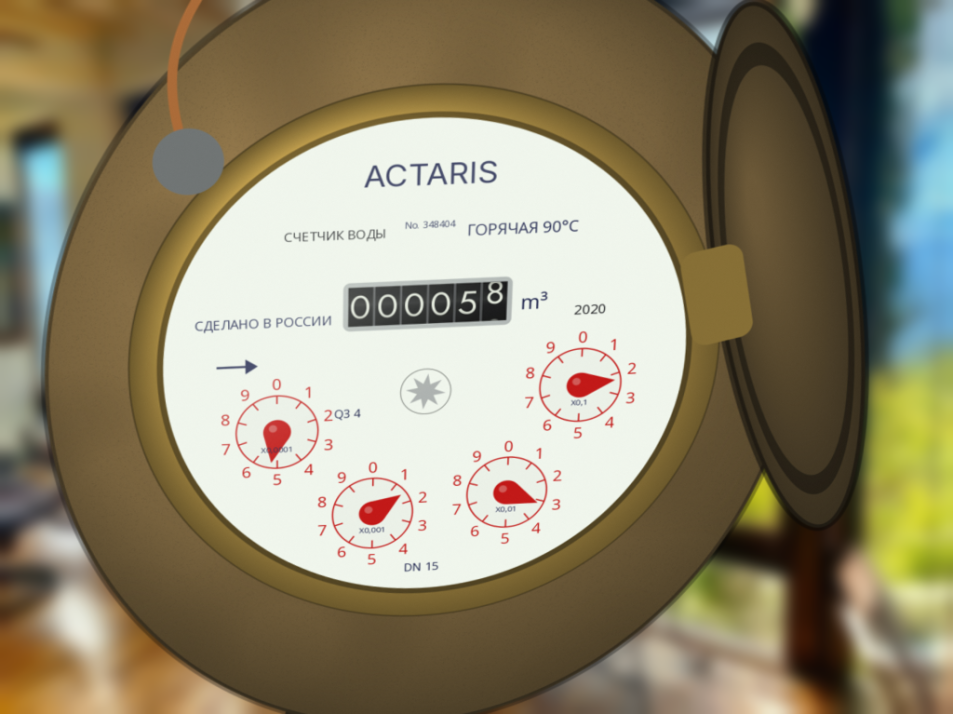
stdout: 58.2315 m³
